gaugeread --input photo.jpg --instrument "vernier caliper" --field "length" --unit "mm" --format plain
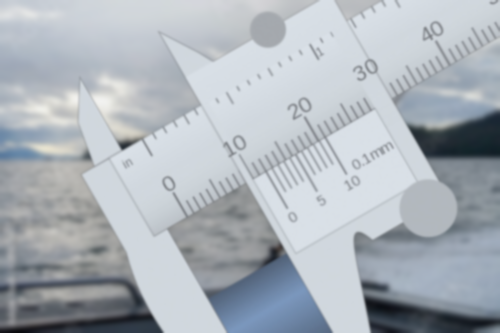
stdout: 12.0 mm
